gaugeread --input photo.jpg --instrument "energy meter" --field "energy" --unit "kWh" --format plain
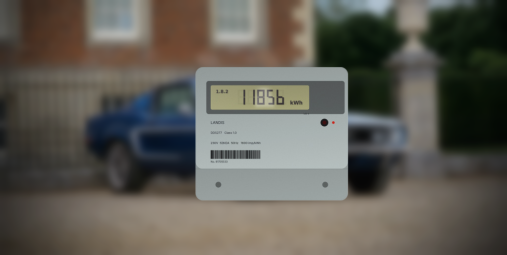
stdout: 11856 kWh
